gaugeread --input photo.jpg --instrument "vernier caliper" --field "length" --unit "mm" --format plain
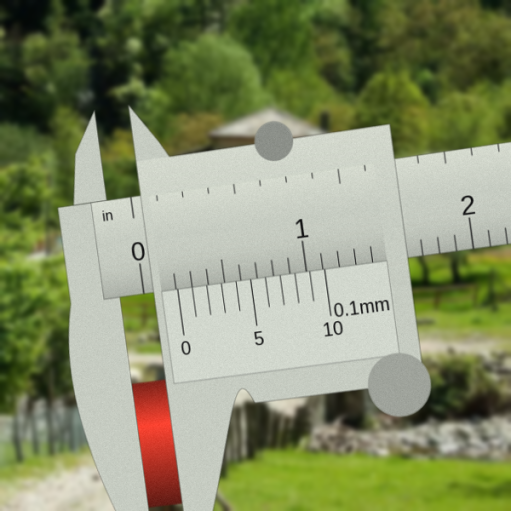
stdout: 2.1 mm
